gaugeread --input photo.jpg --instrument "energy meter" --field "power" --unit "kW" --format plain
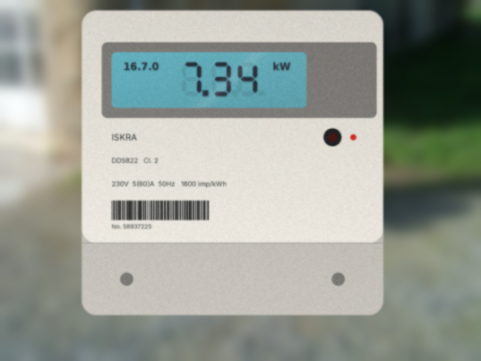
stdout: 7.34 kW
